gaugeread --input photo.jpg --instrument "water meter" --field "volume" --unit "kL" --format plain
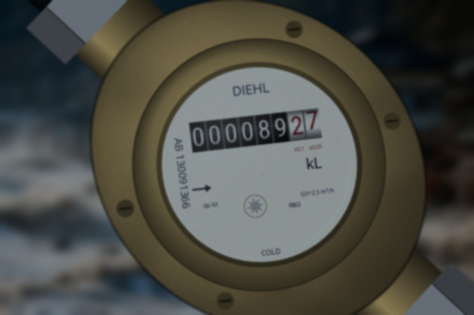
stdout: 89.27 kL
